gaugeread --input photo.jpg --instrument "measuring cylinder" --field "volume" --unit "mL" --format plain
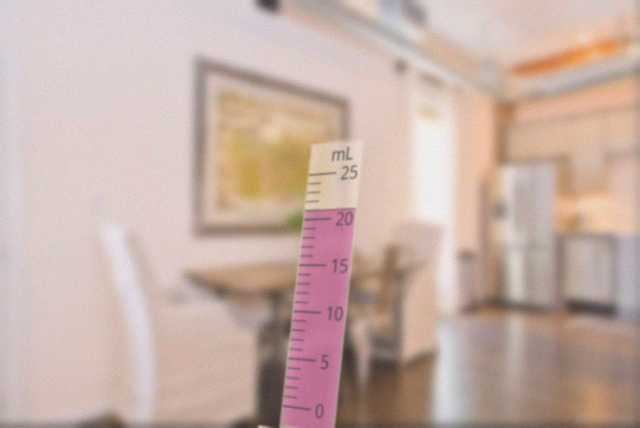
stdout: 21 mL
